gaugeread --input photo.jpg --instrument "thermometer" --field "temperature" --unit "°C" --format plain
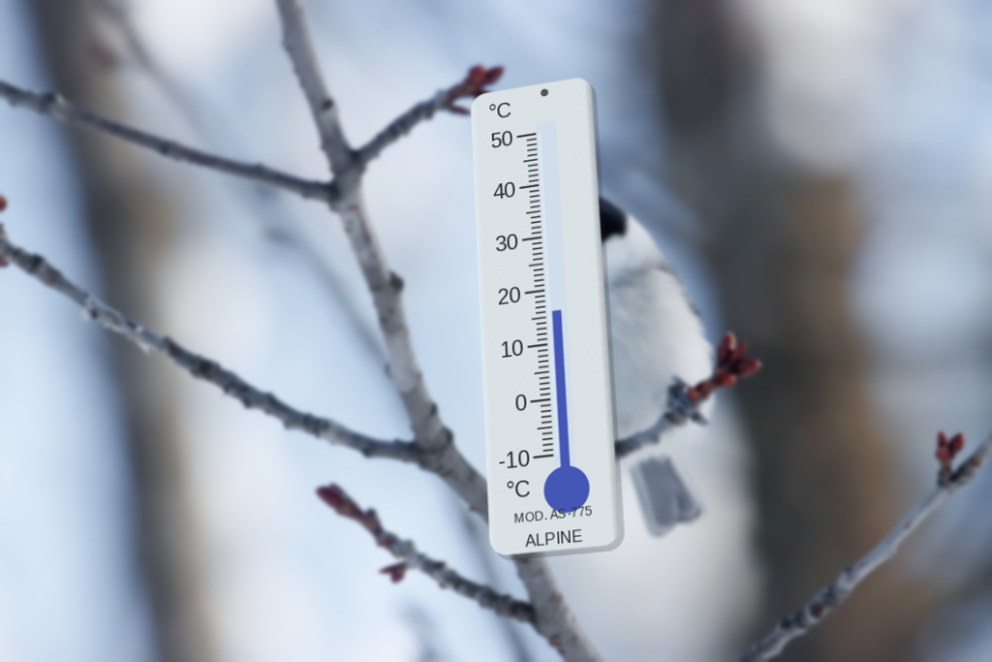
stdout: 16 °C
